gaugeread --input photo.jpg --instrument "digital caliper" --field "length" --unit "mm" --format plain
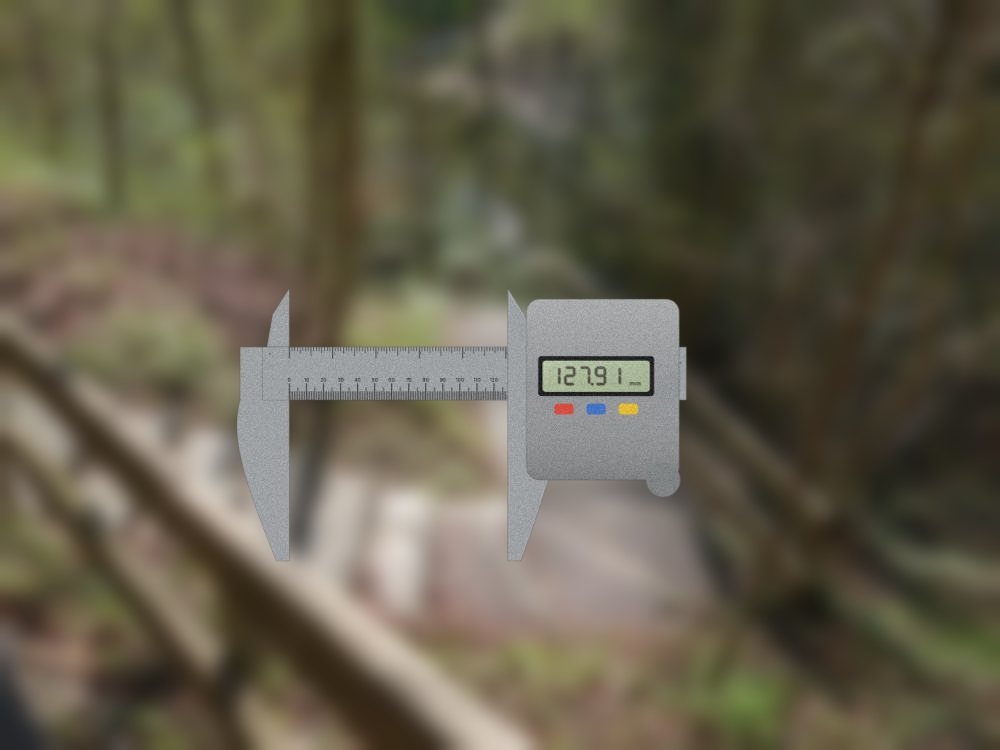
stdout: 127.91 mm
